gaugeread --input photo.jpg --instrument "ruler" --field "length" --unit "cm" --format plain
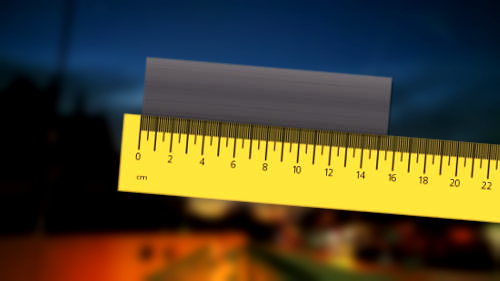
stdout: 15.5 cm
